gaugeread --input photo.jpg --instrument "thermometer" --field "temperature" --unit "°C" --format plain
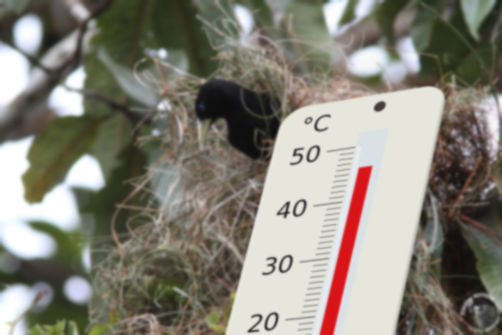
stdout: 46 °C
